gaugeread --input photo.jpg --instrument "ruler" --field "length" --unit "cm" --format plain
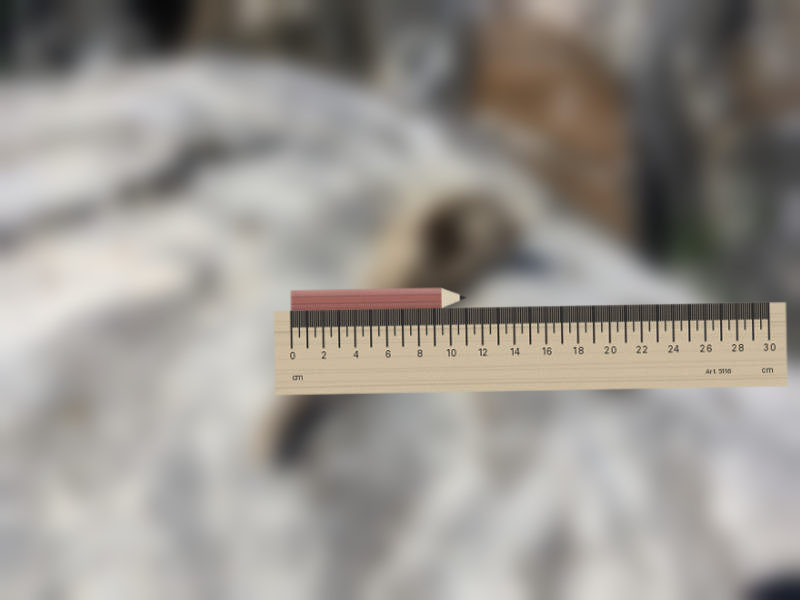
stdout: 11 cm
